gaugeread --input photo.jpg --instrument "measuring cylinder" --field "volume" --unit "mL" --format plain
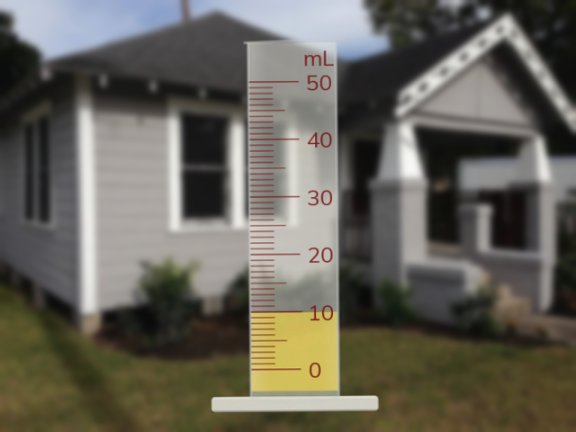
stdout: 10 mL
